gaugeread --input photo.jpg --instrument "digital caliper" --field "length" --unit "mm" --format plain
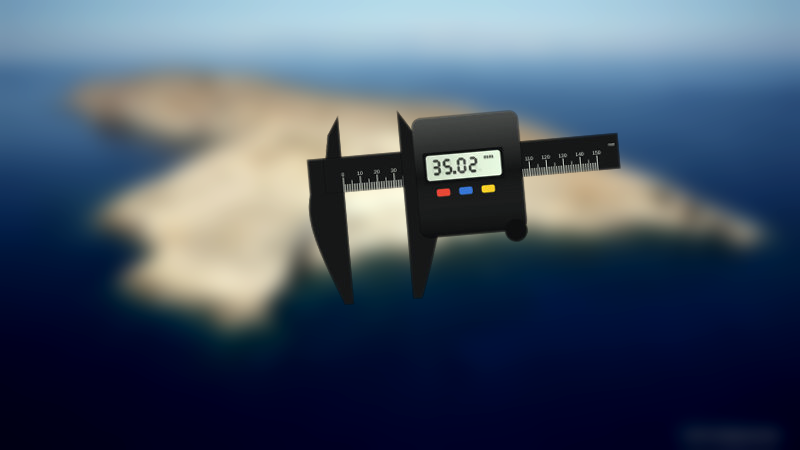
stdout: 35.02 mm
